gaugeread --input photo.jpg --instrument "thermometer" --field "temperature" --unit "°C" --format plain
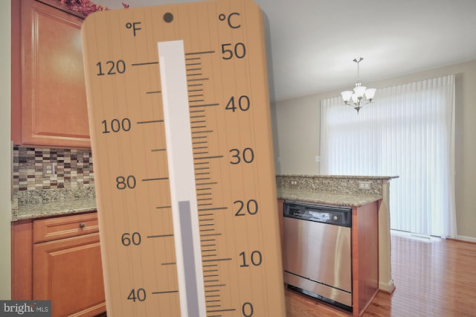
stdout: 22 °C
